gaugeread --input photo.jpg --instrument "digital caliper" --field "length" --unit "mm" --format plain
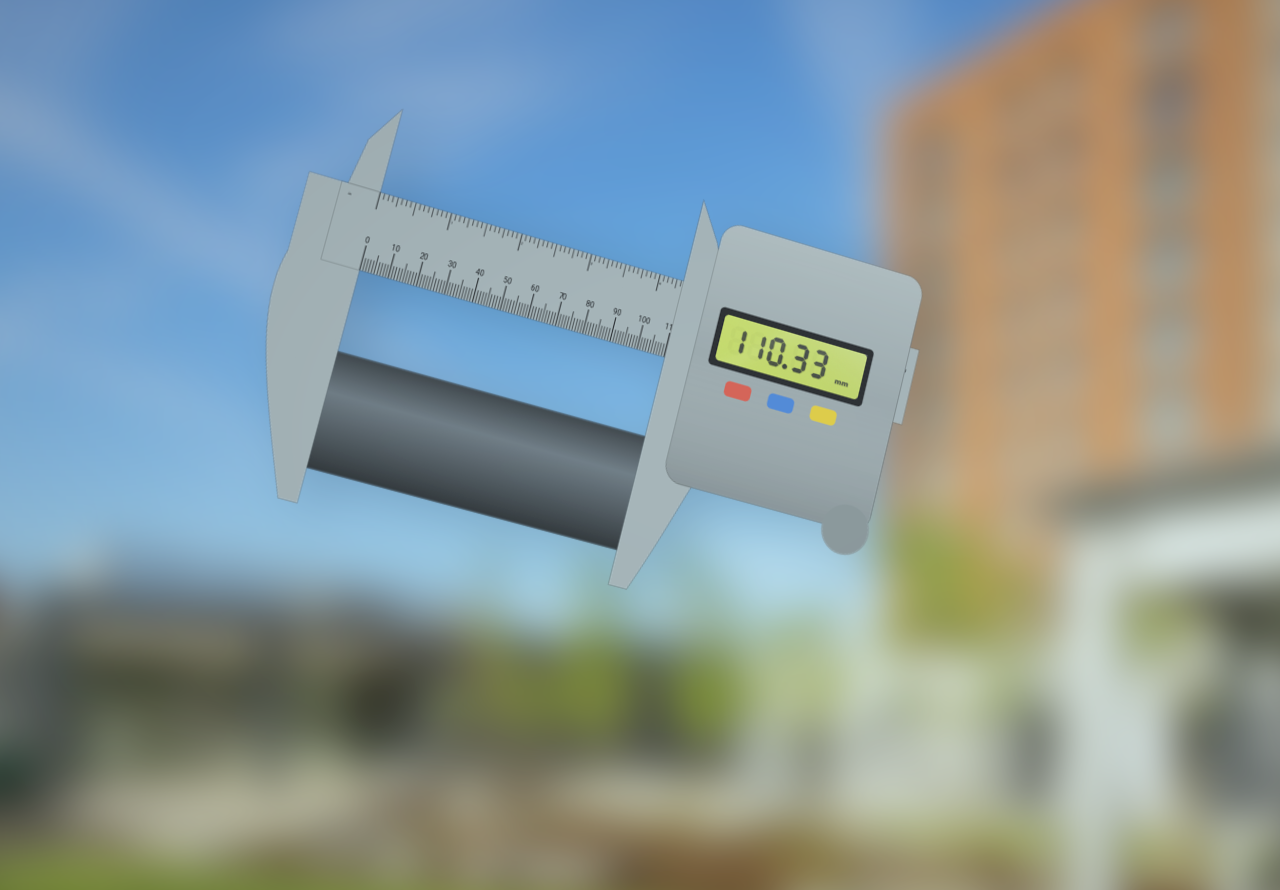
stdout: 110.33 mm
